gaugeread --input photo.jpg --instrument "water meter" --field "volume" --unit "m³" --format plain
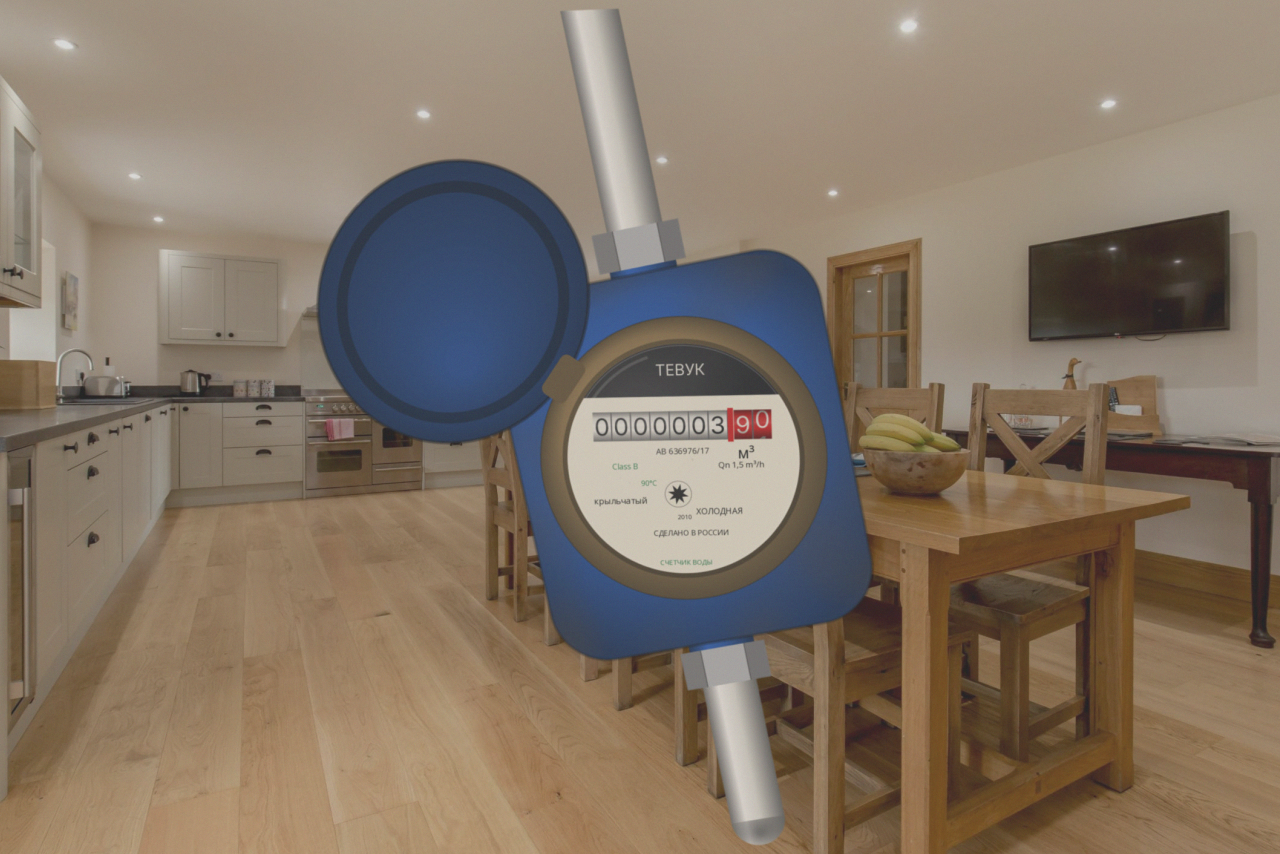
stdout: 3.90 m³
